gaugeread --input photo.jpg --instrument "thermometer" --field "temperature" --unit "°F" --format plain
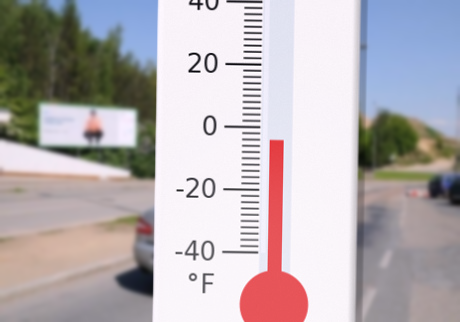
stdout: -4 °F
